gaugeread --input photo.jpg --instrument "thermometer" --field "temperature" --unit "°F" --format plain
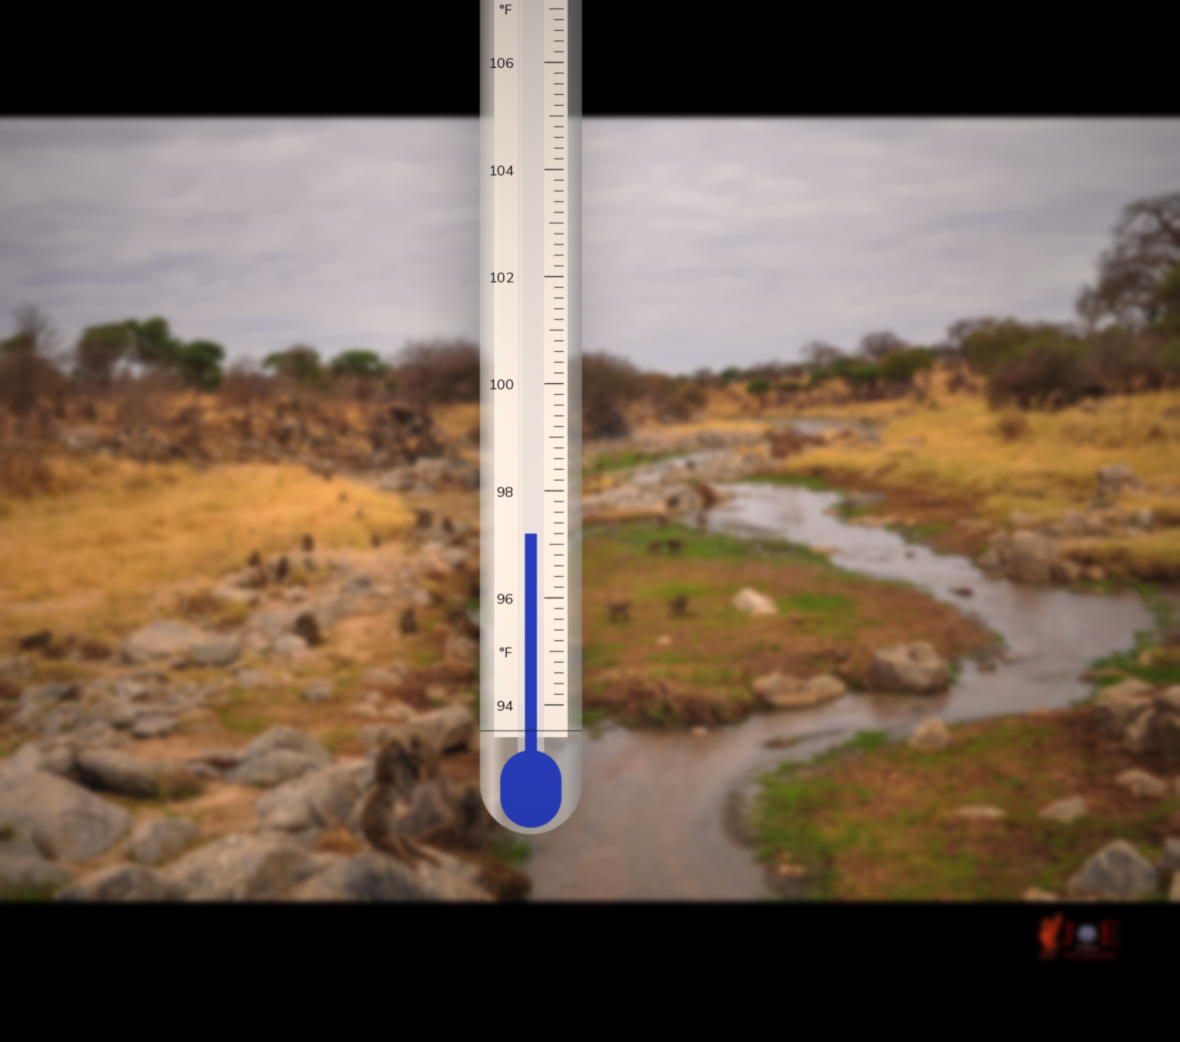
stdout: 97.2 °F
